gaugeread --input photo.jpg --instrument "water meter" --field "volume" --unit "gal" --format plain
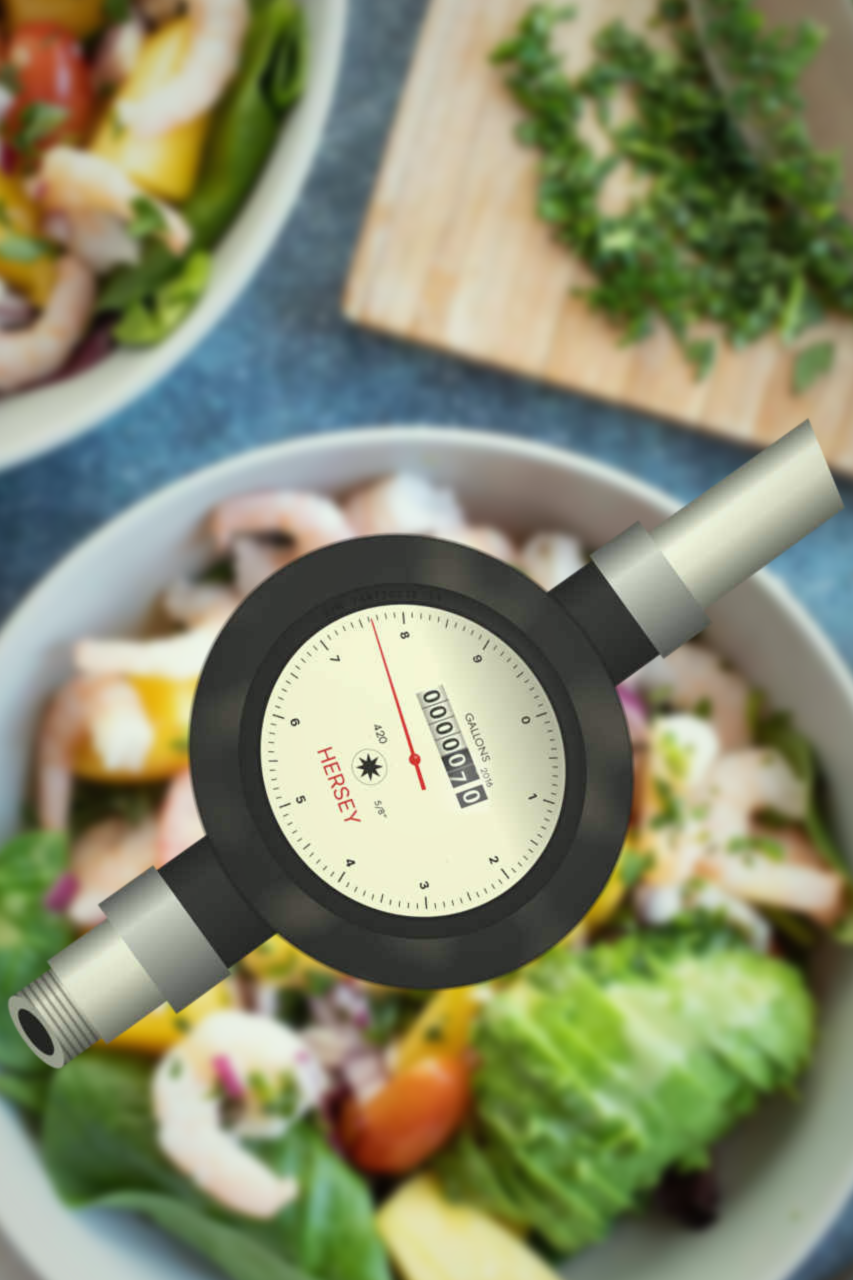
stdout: 67.6 gal
